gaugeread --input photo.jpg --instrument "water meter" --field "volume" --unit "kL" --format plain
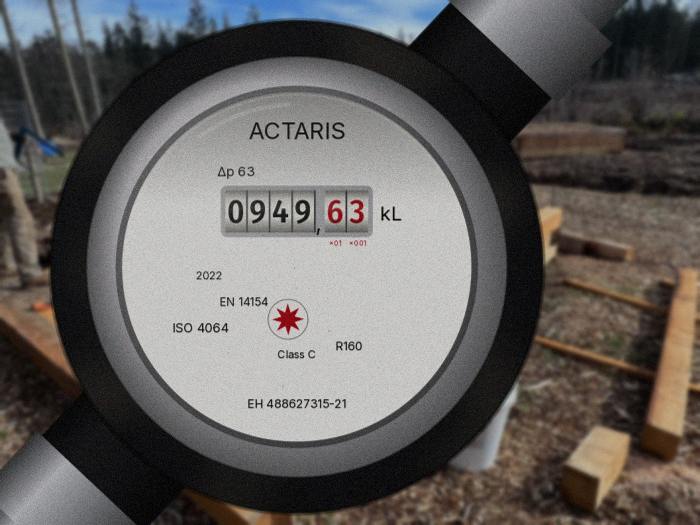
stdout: 949.63 kL
